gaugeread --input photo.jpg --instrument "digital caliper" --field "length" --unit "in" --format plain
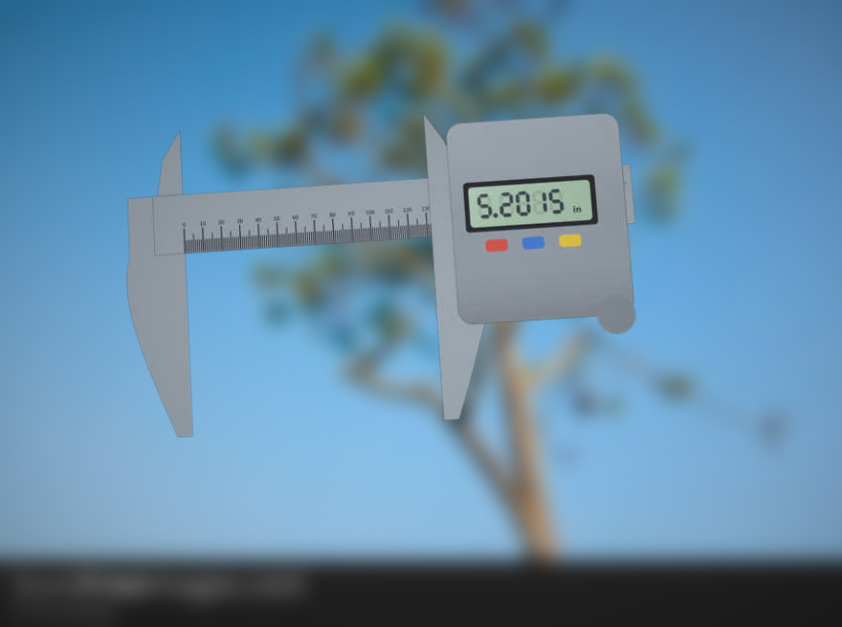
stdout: 5.2015 in
